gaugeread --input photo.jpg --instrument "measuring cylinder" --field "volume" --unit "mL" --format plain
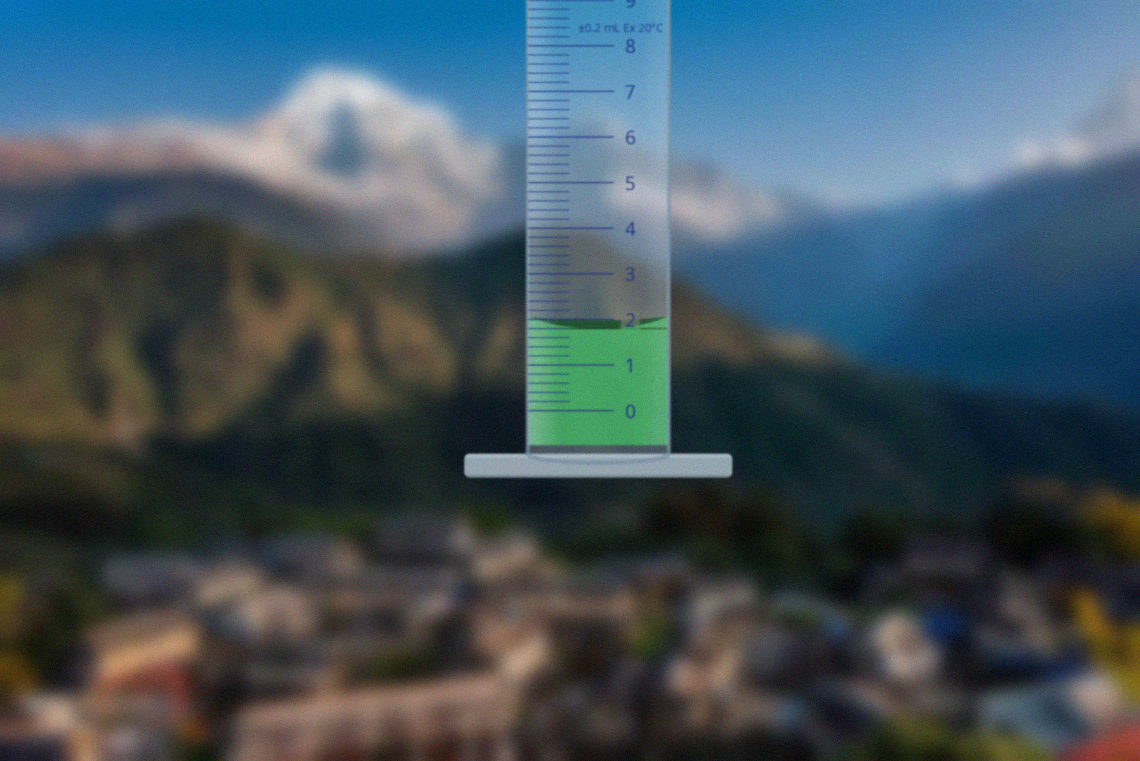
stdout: 1.8 mL
